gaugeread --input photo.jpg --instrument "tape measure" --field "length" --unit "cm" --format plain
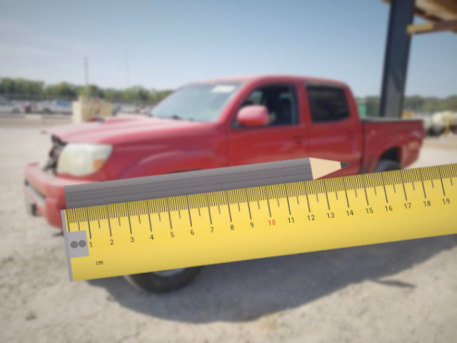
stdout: 14.5 cm
